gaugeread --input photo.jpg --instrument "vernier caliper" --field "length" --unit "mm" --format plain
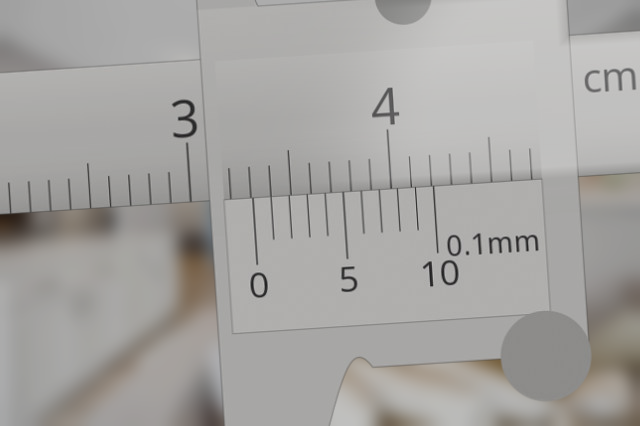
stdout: 33.1 mm
